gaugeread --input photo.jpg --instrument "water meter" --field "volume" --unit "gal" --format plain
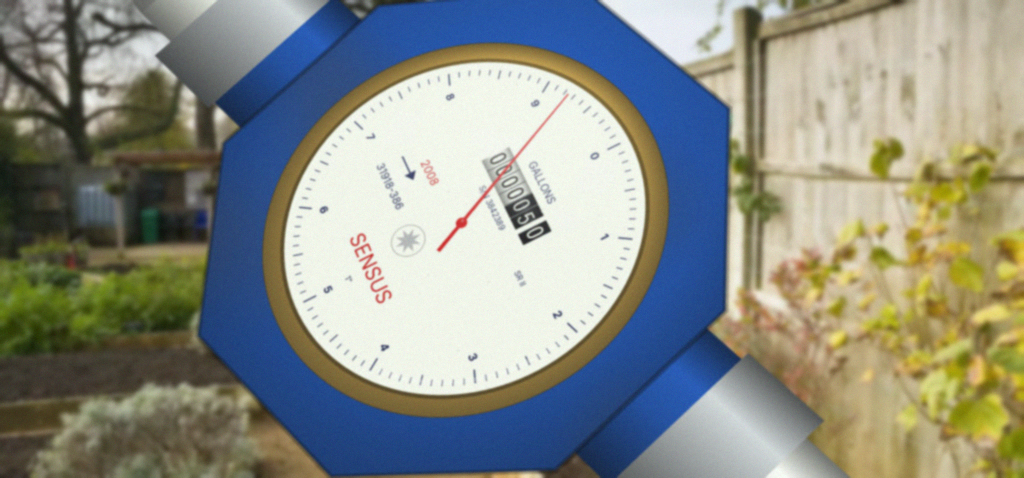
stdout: 49.2 gal
